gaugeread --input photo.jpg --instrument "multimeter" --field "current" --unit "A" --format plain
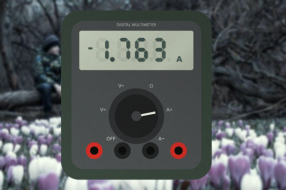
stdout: -1.763 A
